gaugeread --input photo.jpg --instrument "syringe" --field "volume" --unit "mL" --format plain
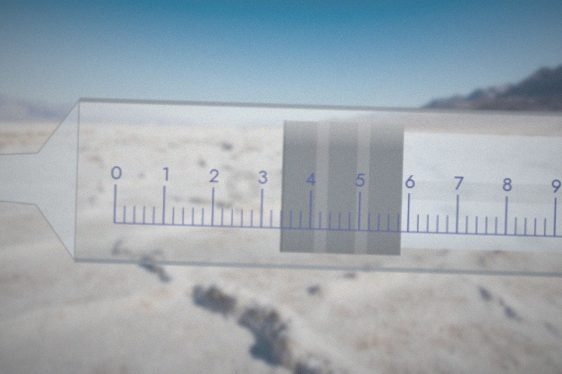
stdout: 3.4 mL
